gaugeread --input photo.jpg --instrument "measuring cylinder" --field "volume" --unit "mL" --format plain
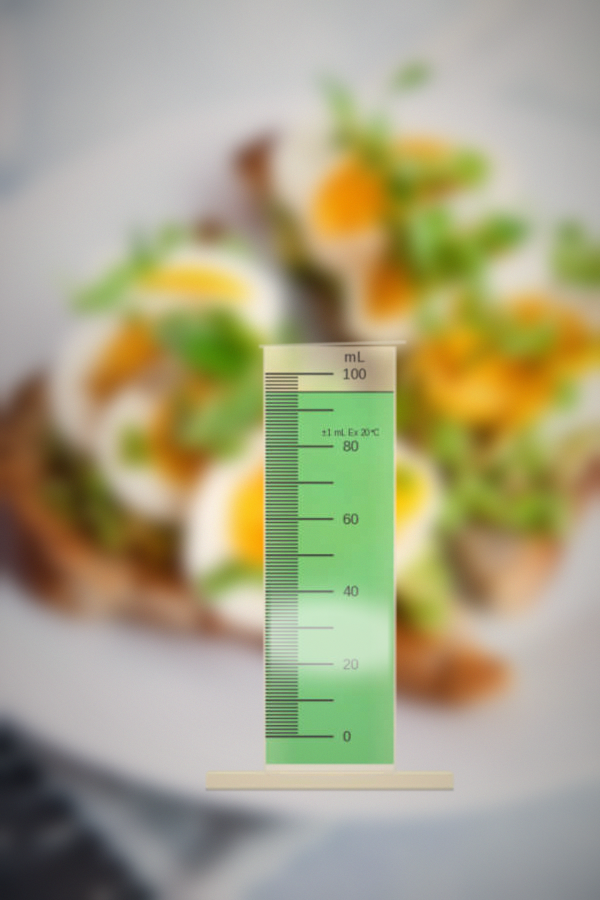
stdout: 95 mL
